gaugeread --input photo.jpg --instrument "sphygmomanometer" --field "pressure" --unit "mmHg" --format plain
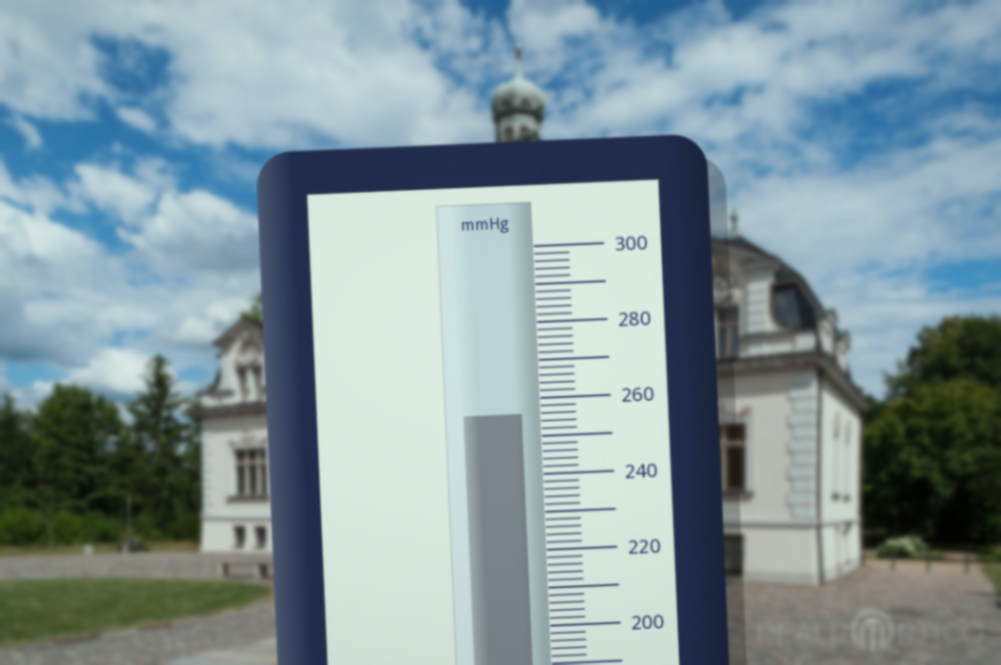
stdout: 256 mmHg
